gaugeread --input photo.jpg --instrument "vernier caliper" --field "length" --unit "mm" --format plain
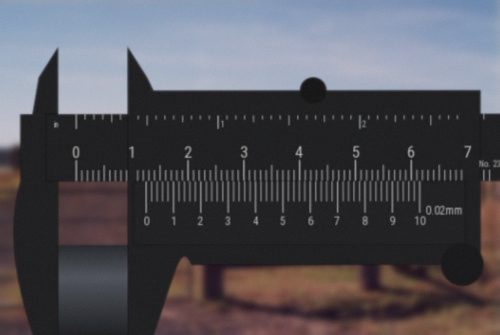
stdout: 12.5 mm
